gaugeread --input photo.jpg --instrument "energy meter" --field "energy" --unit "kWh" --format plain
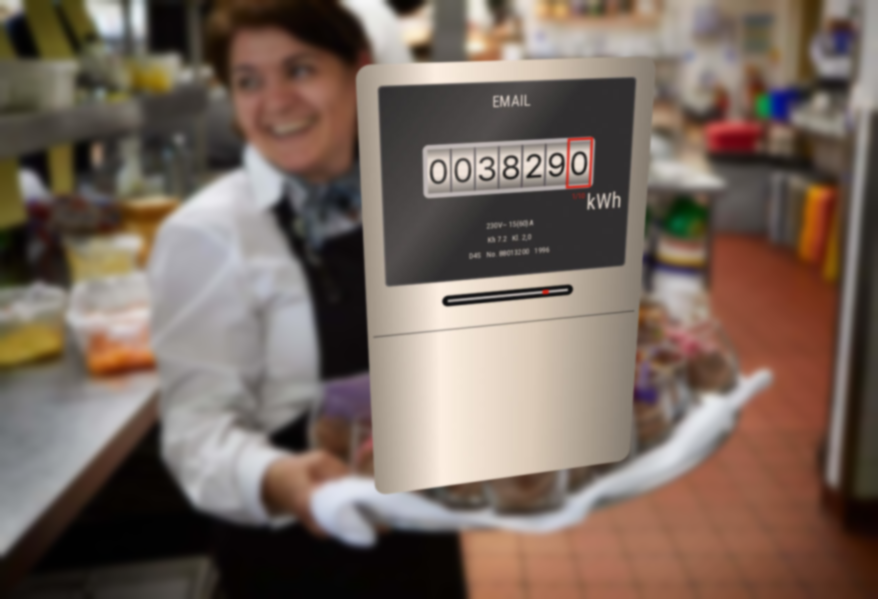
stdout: 3829.0 kWh
